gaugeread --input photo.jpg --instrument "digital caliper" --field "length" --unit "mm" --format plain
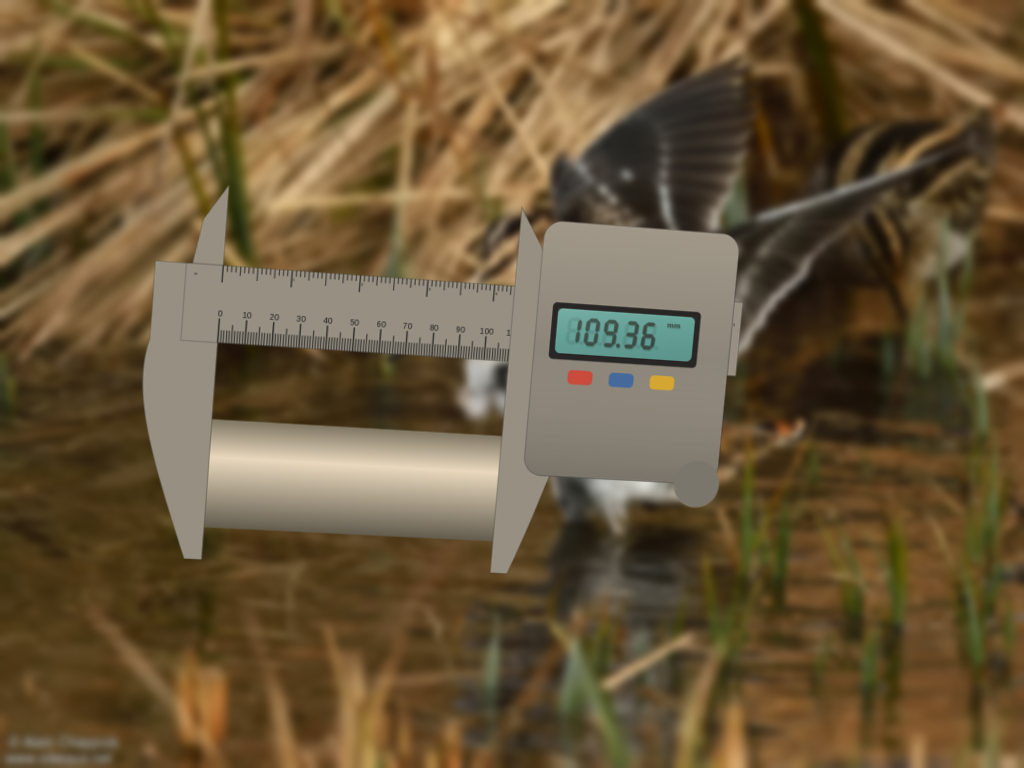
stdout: 109.36 mm
